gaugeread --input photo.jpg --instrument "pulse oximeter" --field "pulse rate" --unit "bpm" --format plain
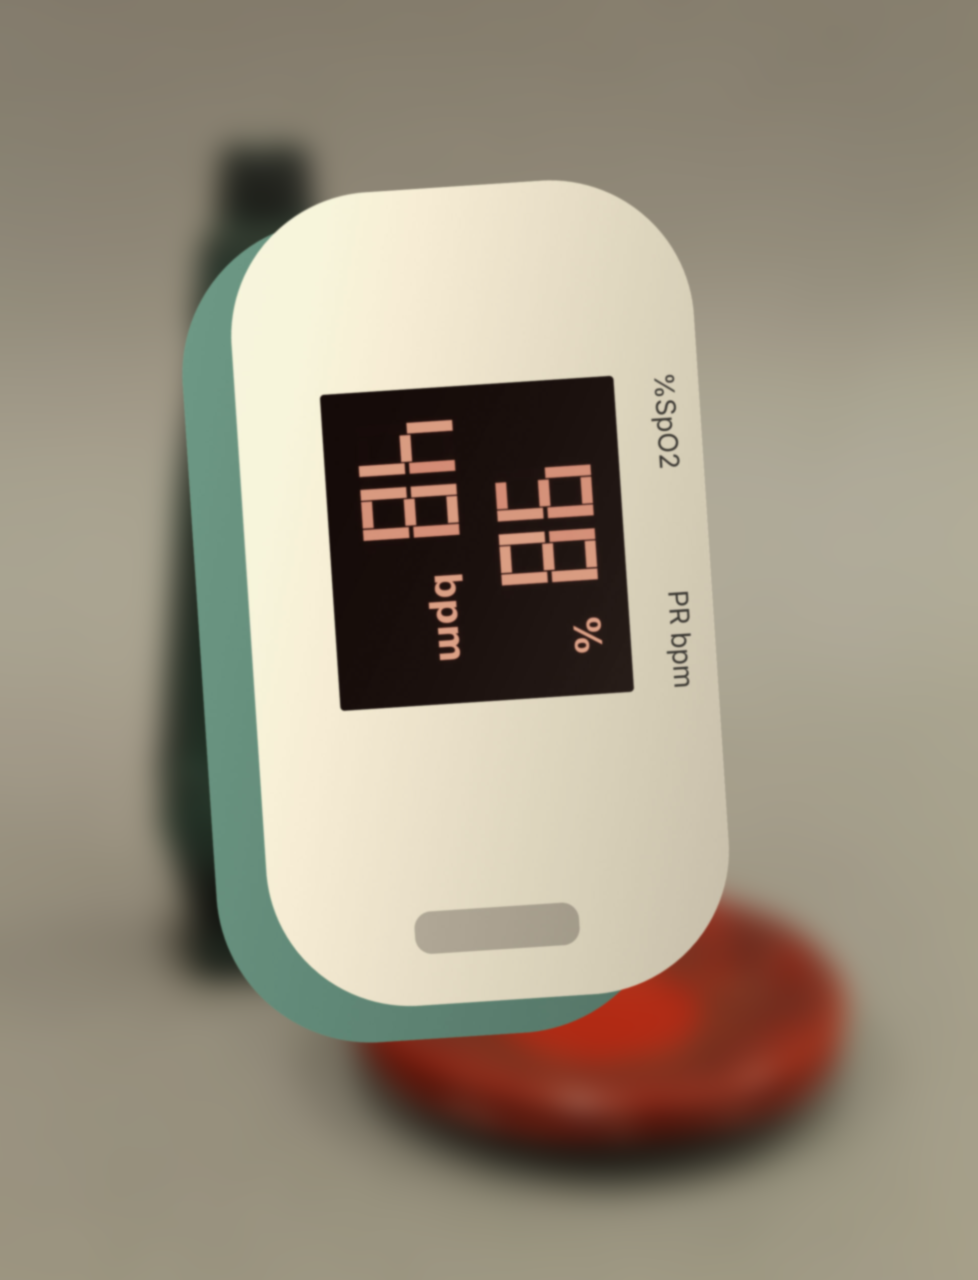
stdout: 48 bpm
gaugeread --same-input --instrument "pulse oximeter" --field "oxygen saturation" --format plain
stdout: 98 %
